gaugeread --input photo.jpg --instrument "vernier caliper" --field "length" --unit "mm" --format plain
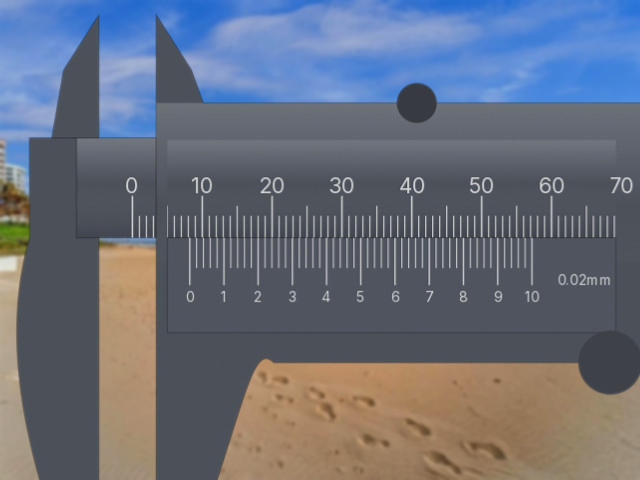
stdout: 8.2 mm
